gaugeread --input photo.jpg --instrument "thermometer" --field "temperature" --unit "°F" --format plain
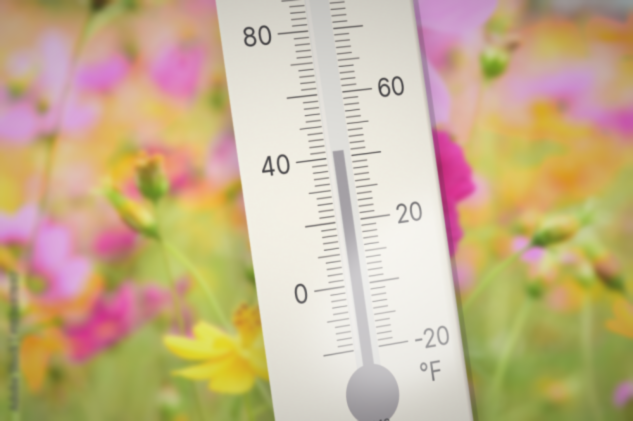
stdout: 42 °F
